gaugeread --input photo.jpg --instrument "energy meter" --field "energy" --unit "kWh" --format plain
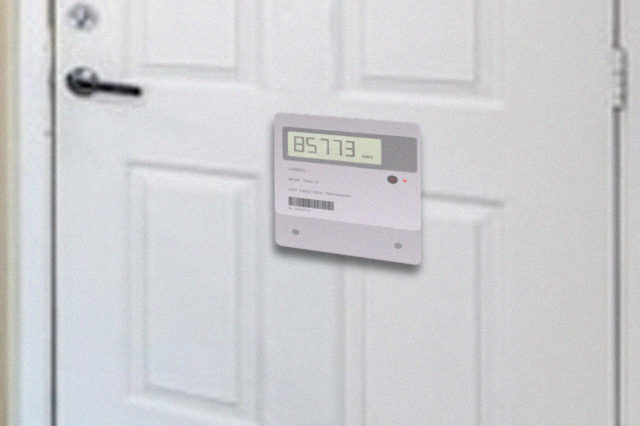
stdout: 85773 kWh
